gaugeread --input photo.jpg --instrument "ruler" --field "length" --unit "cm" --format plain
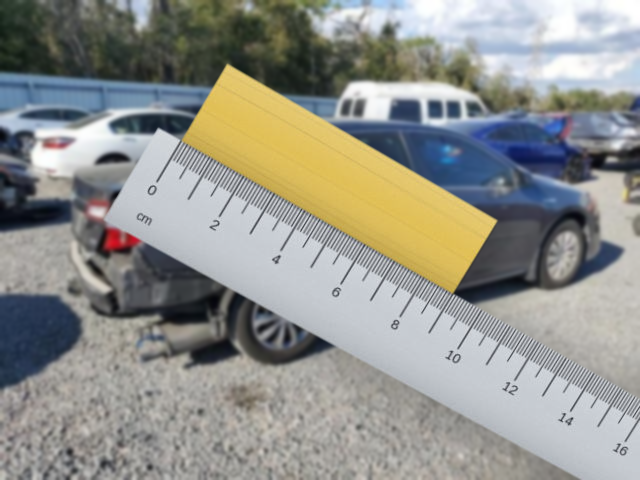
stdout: 9 cm
